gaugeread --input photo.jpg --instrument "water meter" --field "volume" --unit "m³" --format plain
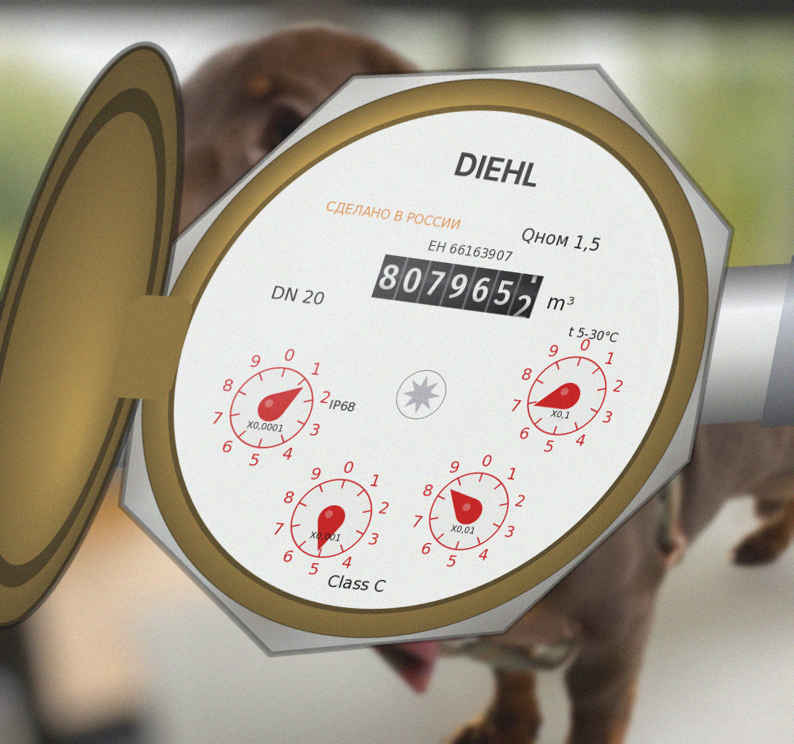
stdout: 8079651.6851 m³
